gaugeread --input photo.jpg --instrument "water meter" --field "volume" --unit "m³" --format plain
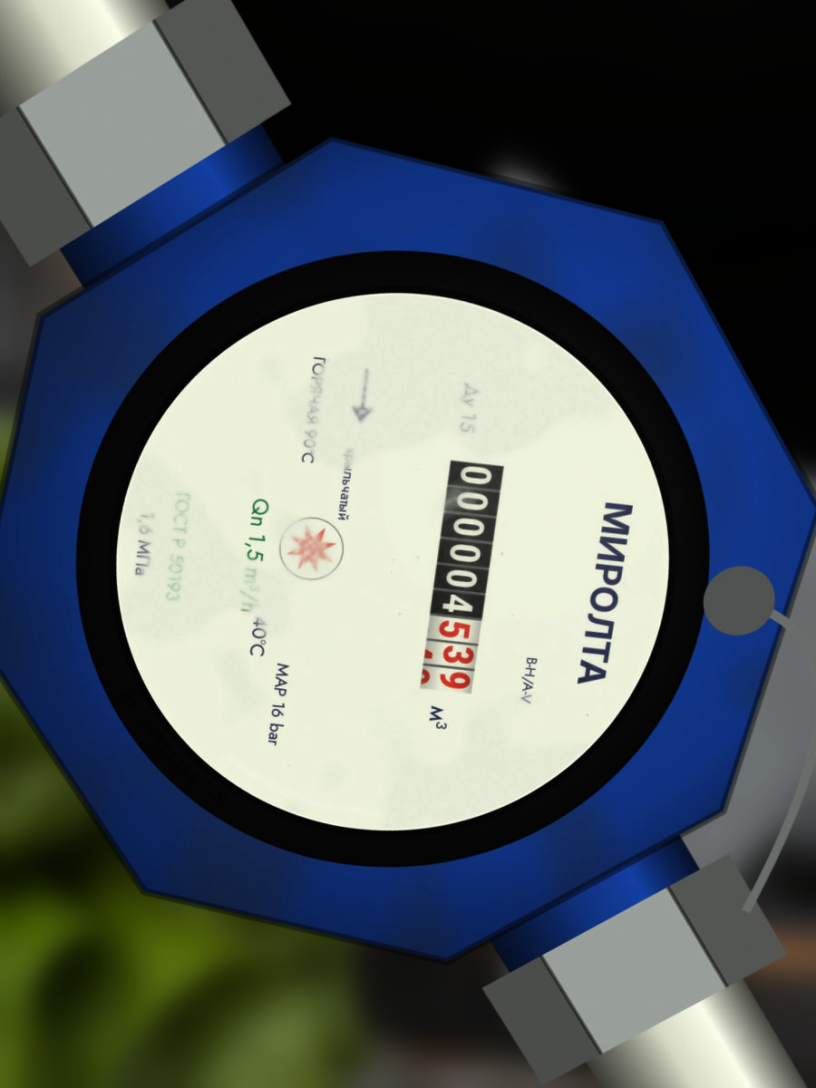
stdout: 4.539 m³
